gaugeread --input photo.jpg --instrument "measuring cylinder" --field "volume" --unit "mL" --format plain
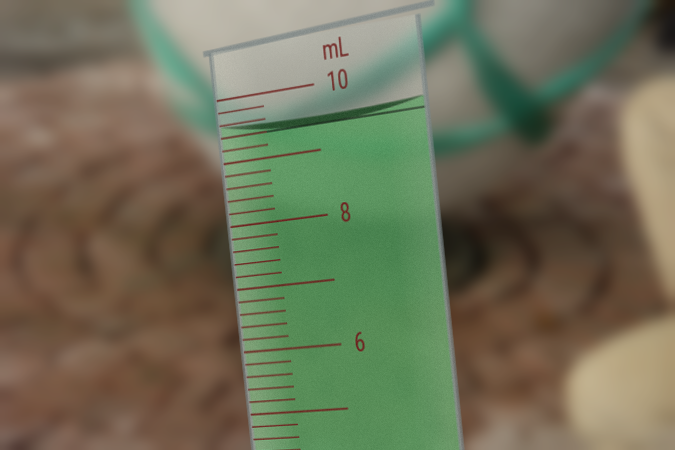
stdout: 9.4 mL
